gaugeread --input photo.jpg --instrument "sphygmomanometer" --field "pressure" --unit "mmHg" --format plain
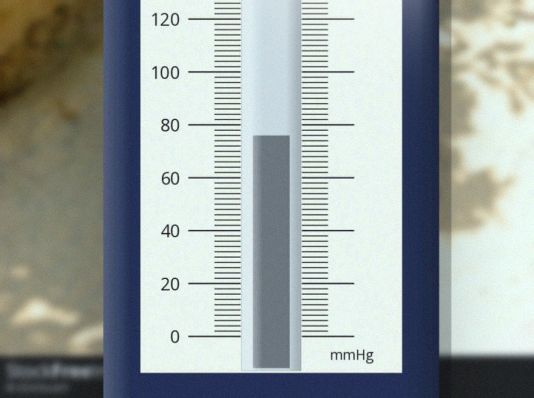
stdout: 76 mmHg
